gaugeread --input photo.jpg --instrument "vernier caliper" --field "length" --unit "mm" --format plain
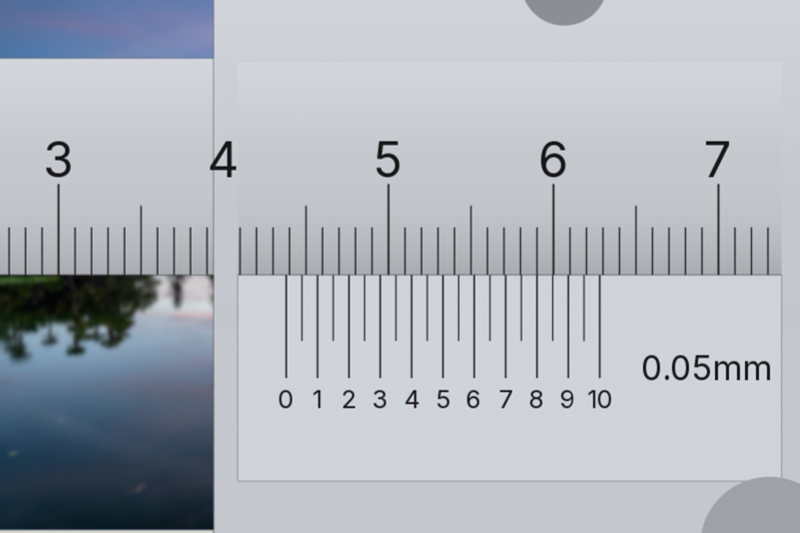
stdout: 43.8 mm
